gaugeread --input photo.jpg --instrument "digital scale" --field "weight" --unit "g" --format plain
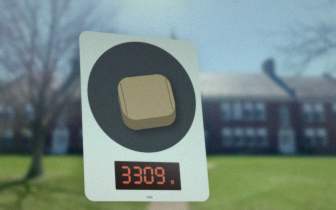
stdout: 3309 g
